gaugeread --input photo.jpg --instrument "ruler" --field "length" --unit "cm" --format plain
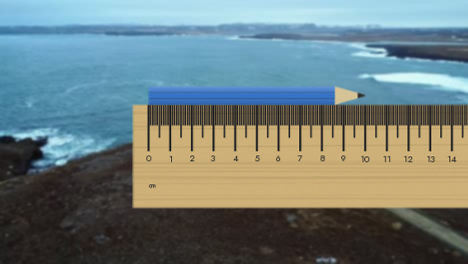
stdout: 10 cm
